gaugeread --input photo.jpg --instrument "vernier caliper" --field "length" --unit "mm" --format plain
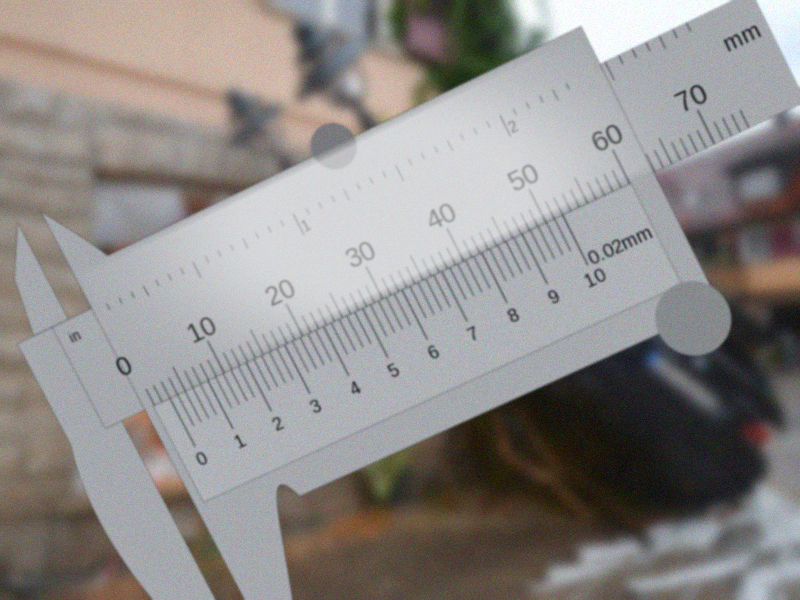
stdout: 3.0 mm
